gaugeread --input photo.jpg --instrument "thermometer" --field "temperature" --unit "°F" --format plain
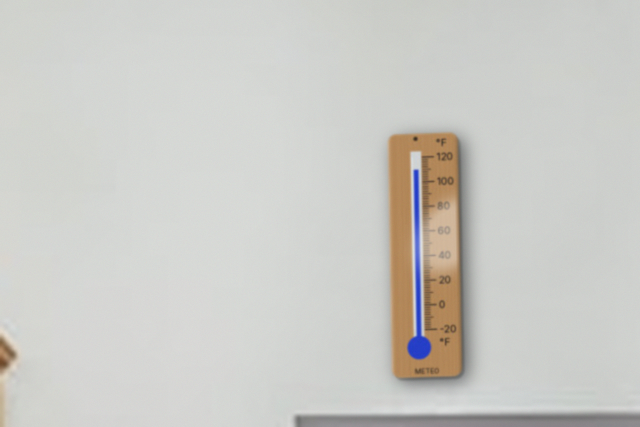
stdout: 110 °F
